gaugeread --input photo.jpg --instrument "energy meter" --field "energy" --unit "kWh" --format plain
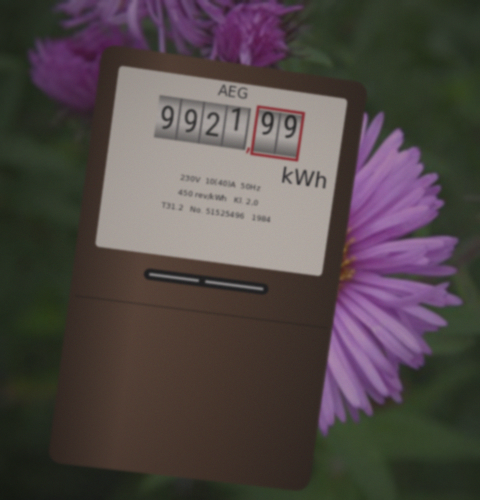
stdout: 9921.99 kWh
